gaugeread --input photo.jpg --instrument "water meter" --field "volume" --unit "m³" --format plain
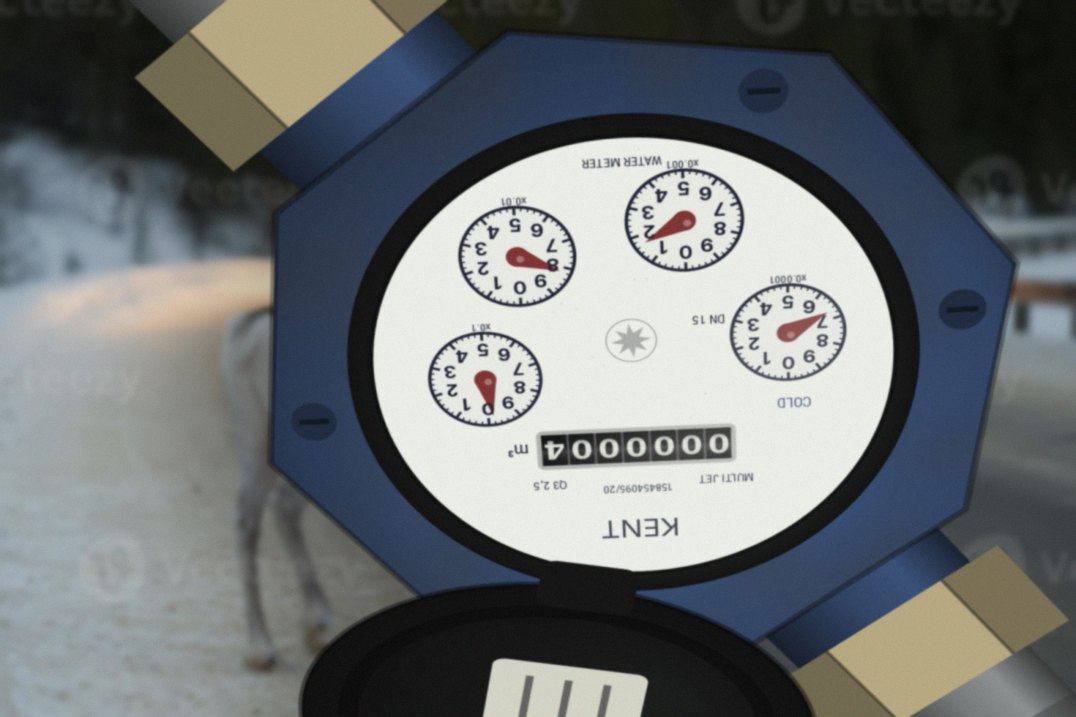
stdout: 3.9816 m³
